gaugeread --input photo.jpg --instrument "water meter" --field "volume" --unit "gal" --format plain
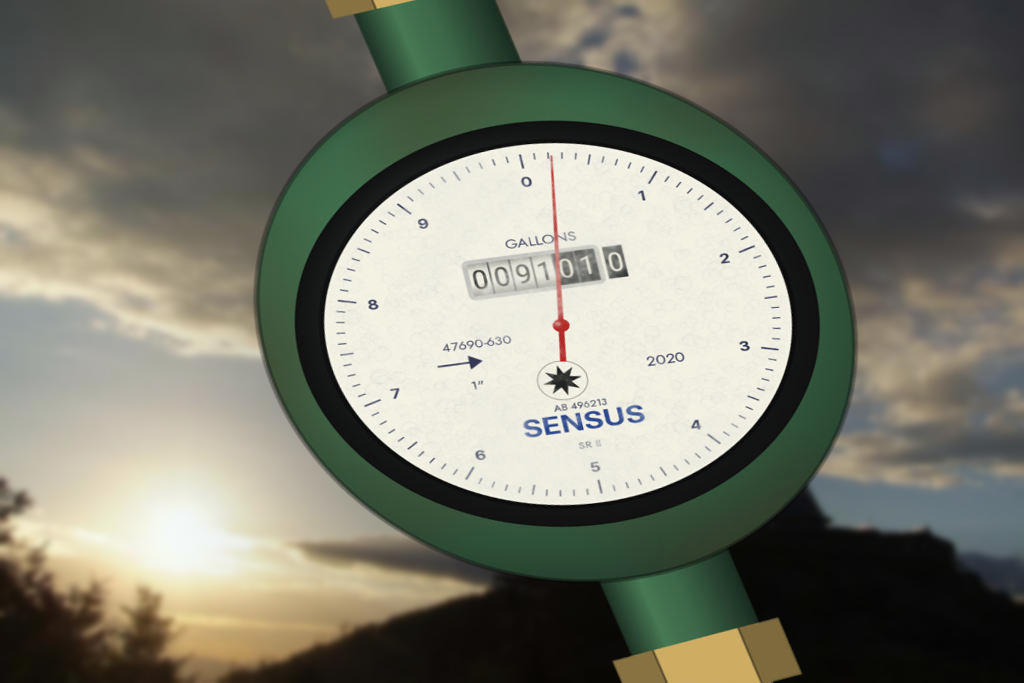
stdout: 91010.2 gal
